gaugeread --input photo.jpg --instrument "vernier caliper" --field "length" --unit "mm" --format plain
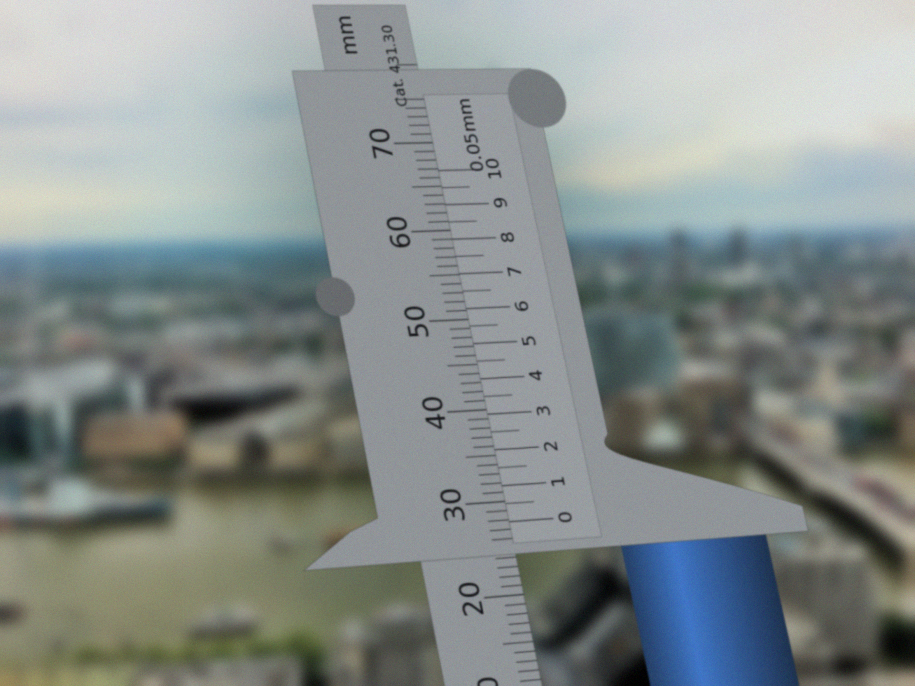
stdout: 27.8 mm
